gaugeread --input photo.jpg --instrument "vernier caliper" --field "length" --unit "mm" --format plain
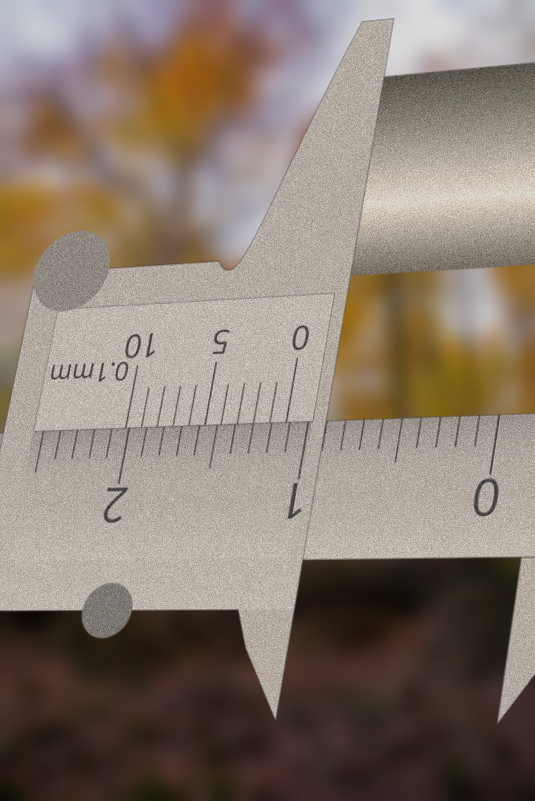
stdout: 11.2 mm
